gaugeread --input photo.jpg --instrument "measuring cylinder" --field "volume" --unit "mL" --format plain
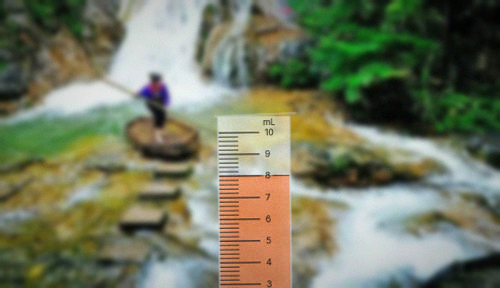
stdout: 8 mL
